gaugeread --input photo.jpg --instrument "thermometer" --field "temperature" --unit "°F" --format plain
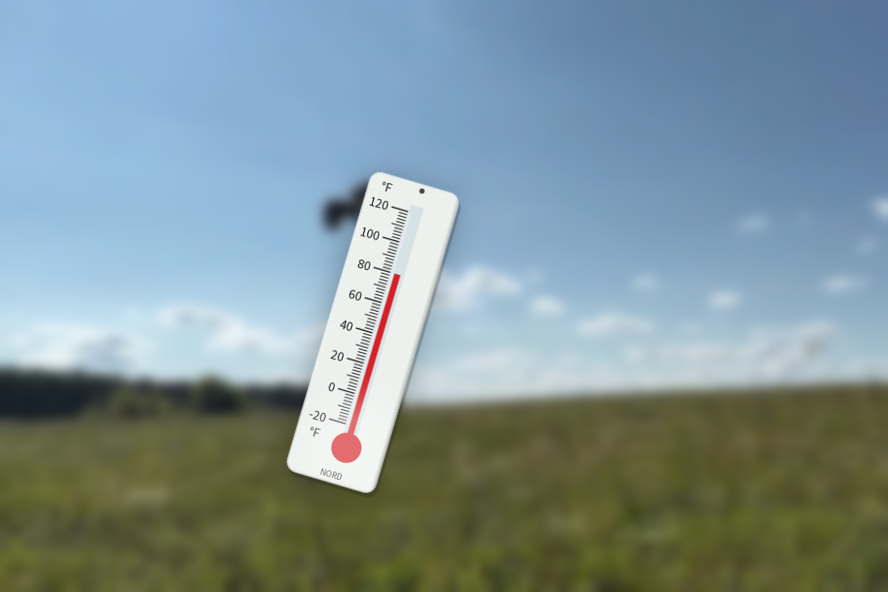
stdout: 80 °F
